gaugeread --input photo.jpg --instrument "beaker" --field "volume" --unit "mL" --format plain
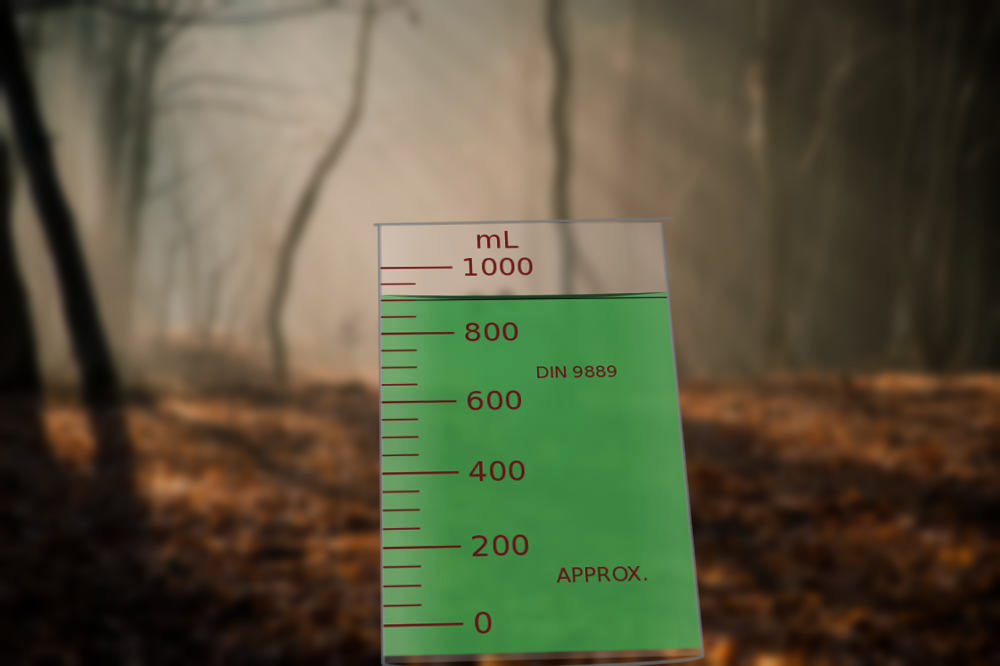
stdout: 900 mL
